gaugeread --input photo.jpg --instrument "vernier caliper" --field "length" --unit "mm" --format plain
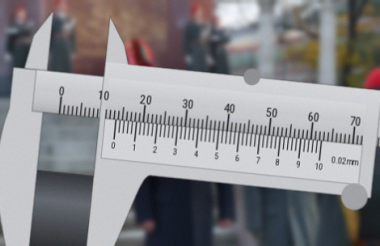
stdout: 13.5 mm
